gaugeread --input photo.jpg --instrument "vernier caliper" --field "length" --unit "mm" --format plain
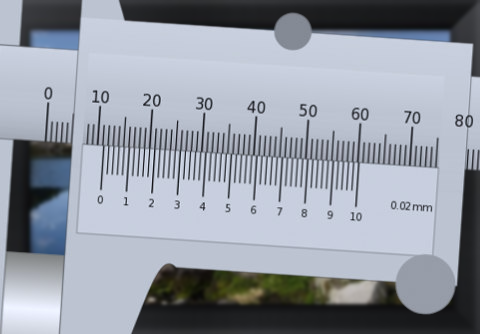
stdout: 11.2 mm
